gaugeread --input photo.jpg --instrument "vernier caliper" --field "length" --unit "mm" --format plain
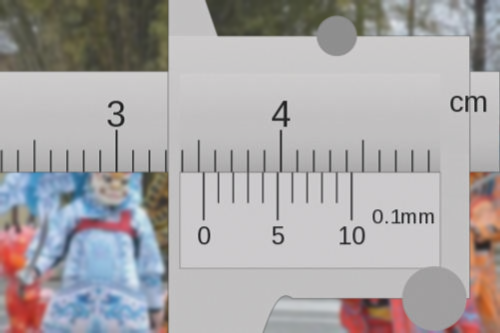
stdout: 35.3 mm
